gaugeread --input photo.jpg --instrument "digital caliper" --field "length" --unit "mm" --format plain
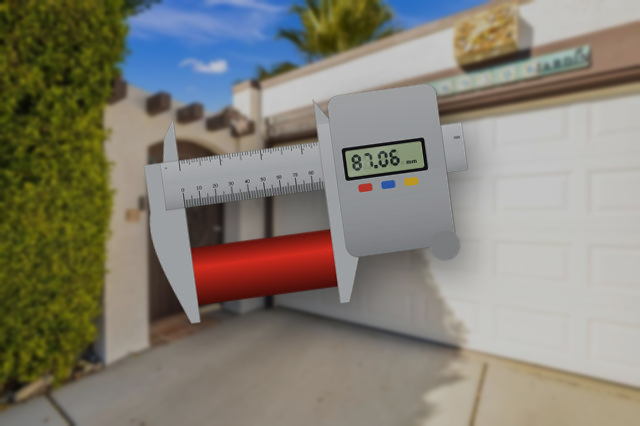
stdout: 87.06 mm
